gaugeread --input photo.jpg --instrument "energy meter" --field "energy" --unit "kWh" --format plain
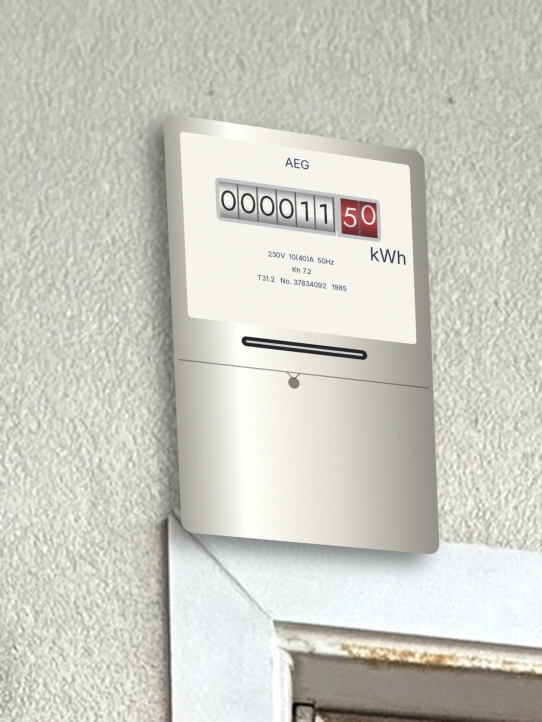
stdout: 11.50 kWh
